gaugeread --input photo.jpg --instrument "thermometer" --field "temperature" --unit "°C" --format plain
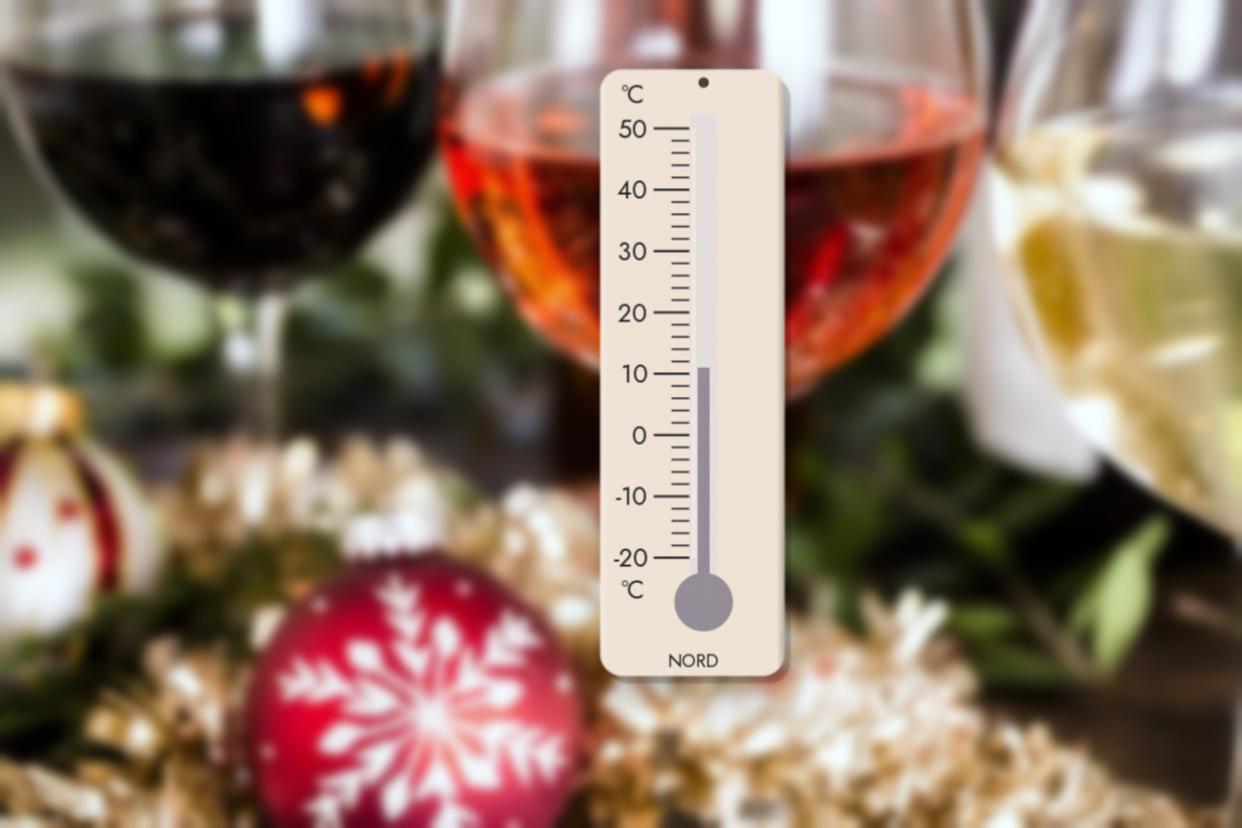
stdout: 11 °C
